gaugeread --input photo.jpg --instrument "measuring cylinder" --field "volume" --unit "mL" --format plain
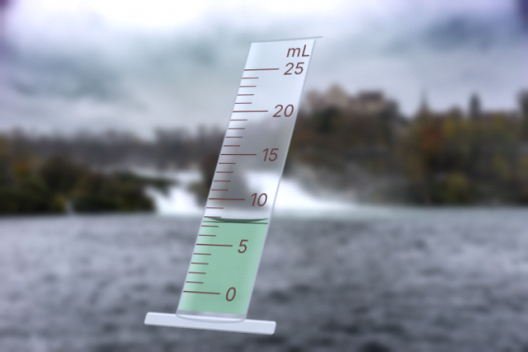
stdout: 7.5 mL
